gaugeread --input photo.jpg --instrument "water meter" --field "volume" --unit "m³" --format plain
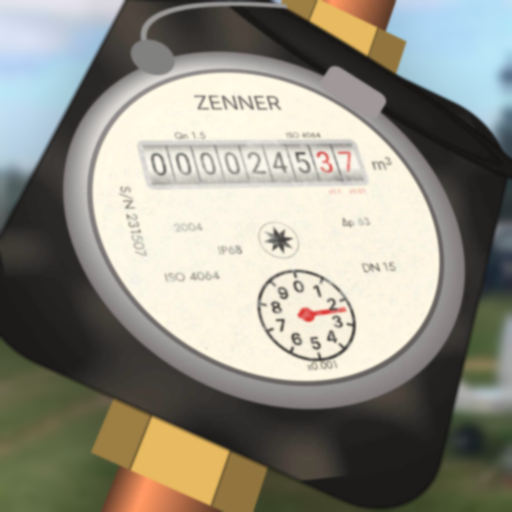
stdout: 245.372 m³
